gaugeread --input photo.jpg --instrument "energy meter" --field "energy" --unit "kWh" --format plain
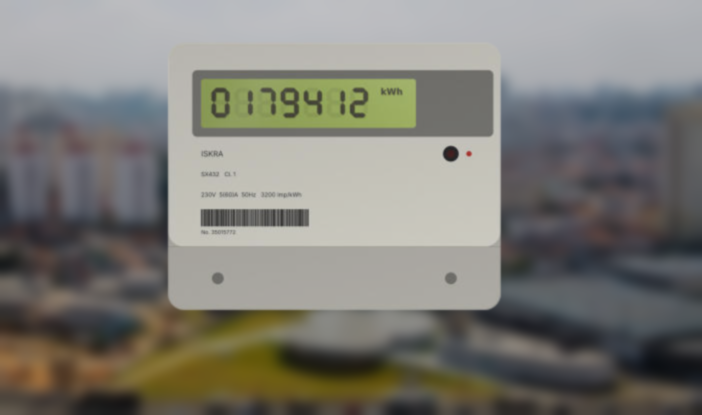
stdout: 179412 kWh
